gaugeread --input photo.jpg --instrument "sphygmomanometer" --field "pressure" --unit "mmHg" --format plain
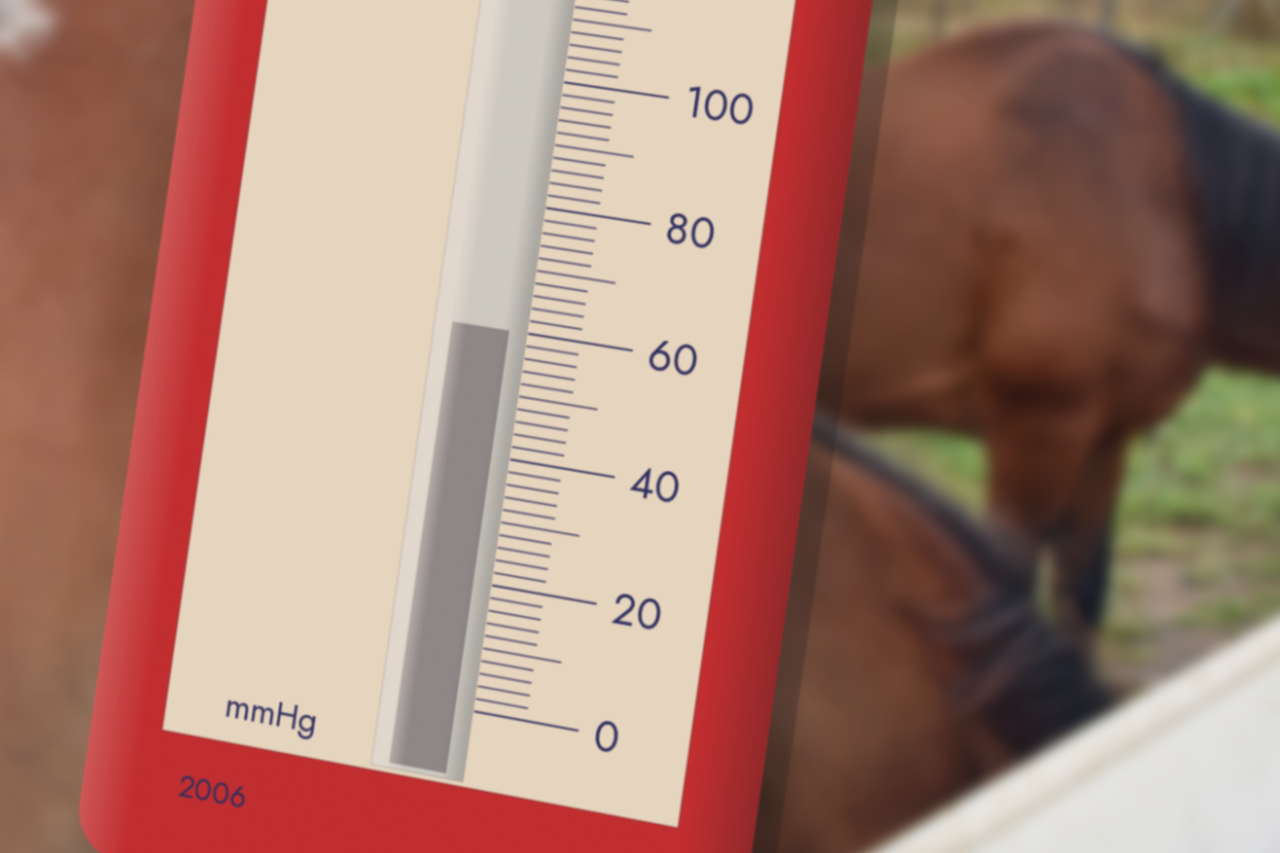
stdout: 60 mmHg
